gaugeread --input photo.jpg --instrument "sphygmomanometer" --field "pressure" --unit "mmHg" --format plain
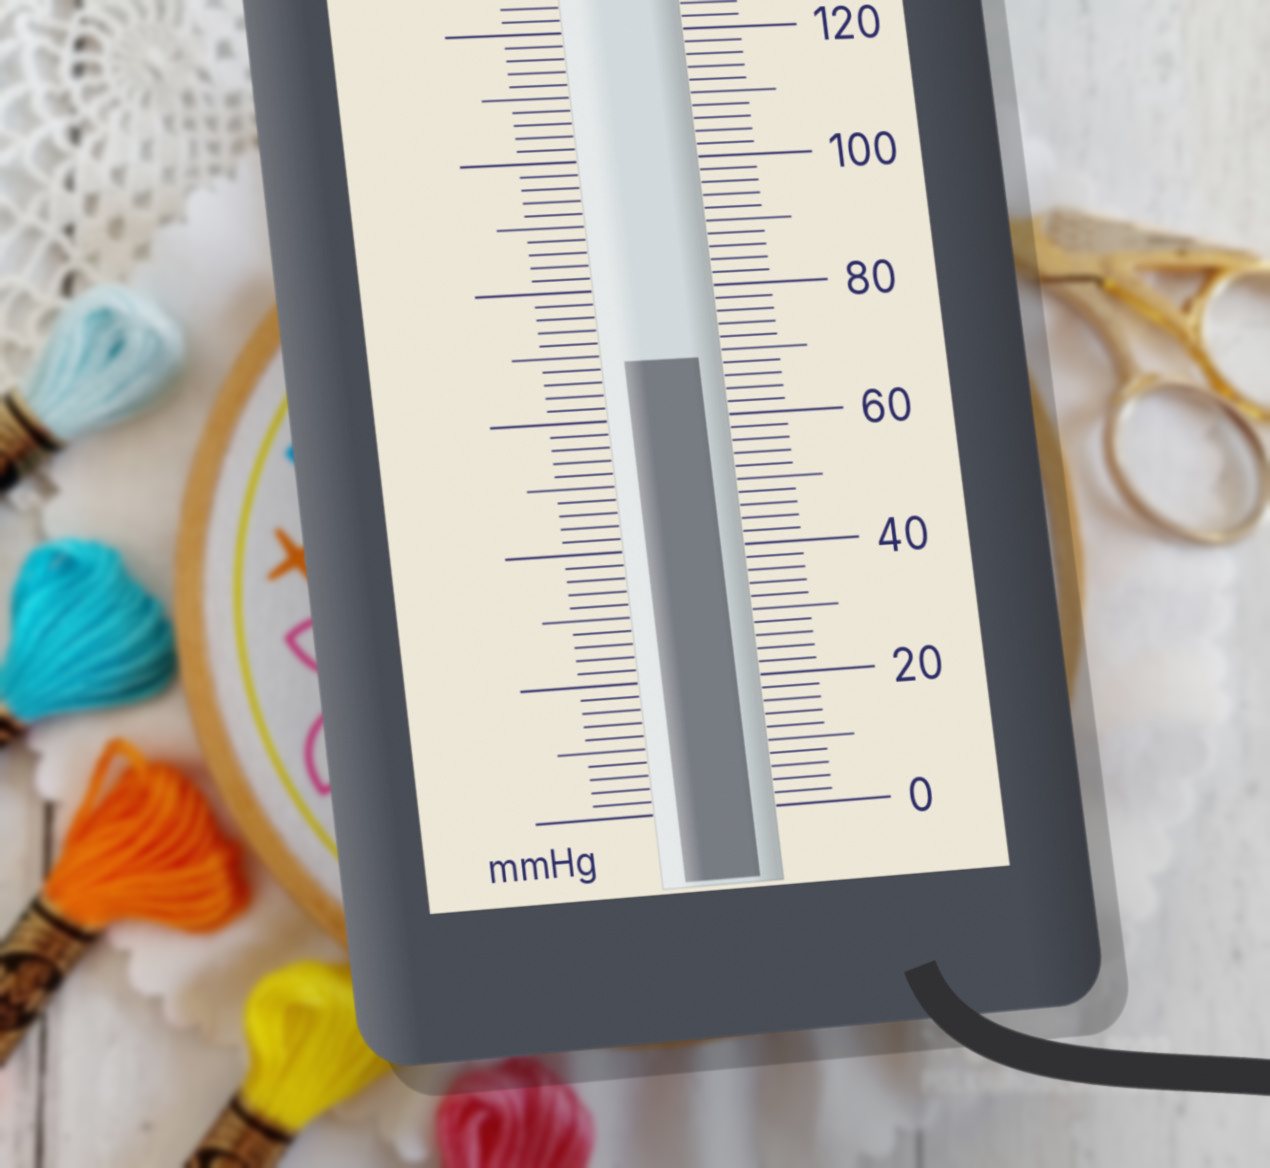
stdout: 69 mmHg
